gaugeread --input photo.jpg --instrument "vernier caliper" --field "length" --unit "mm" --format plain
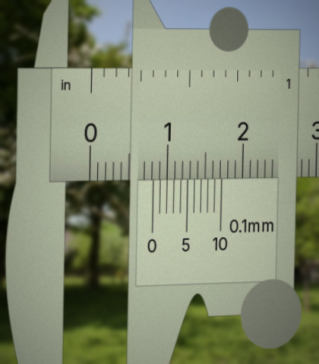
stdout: 8.2 mm
